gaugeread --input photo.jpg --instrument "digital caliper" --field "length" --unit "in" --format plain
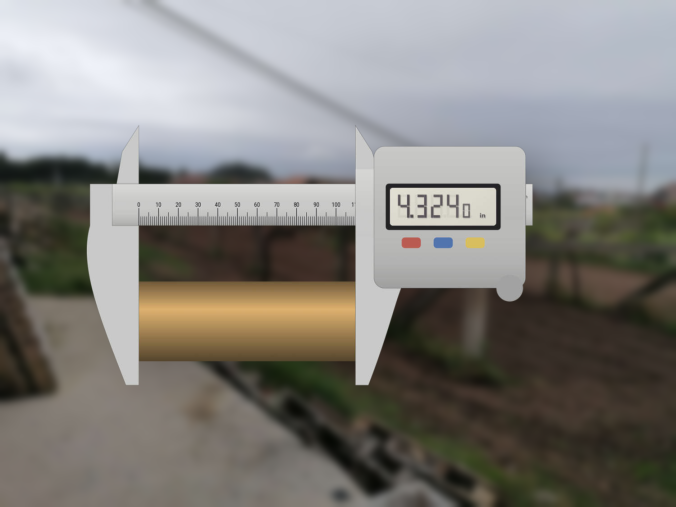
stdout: 4.3240 in
